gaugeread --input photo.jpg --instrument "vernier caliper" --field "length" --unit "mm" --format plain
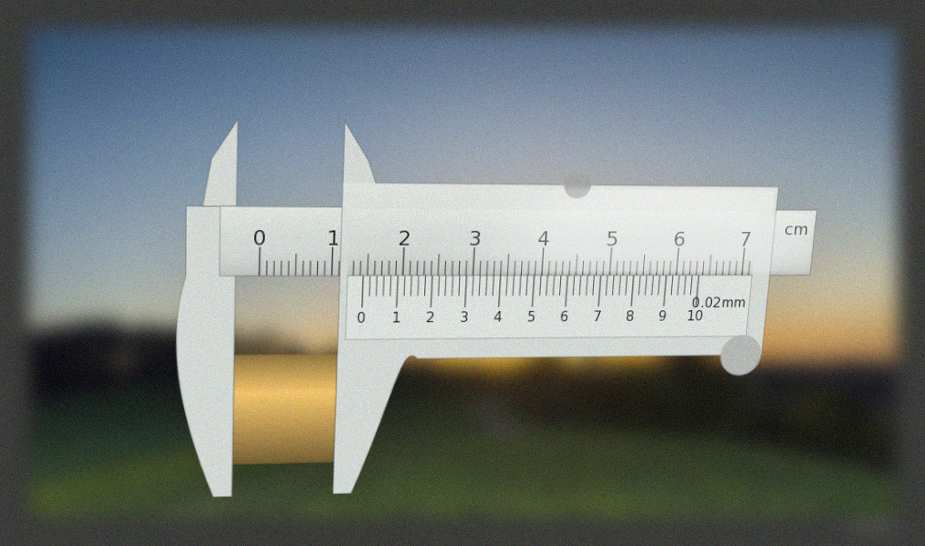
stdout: 14.4 mm
